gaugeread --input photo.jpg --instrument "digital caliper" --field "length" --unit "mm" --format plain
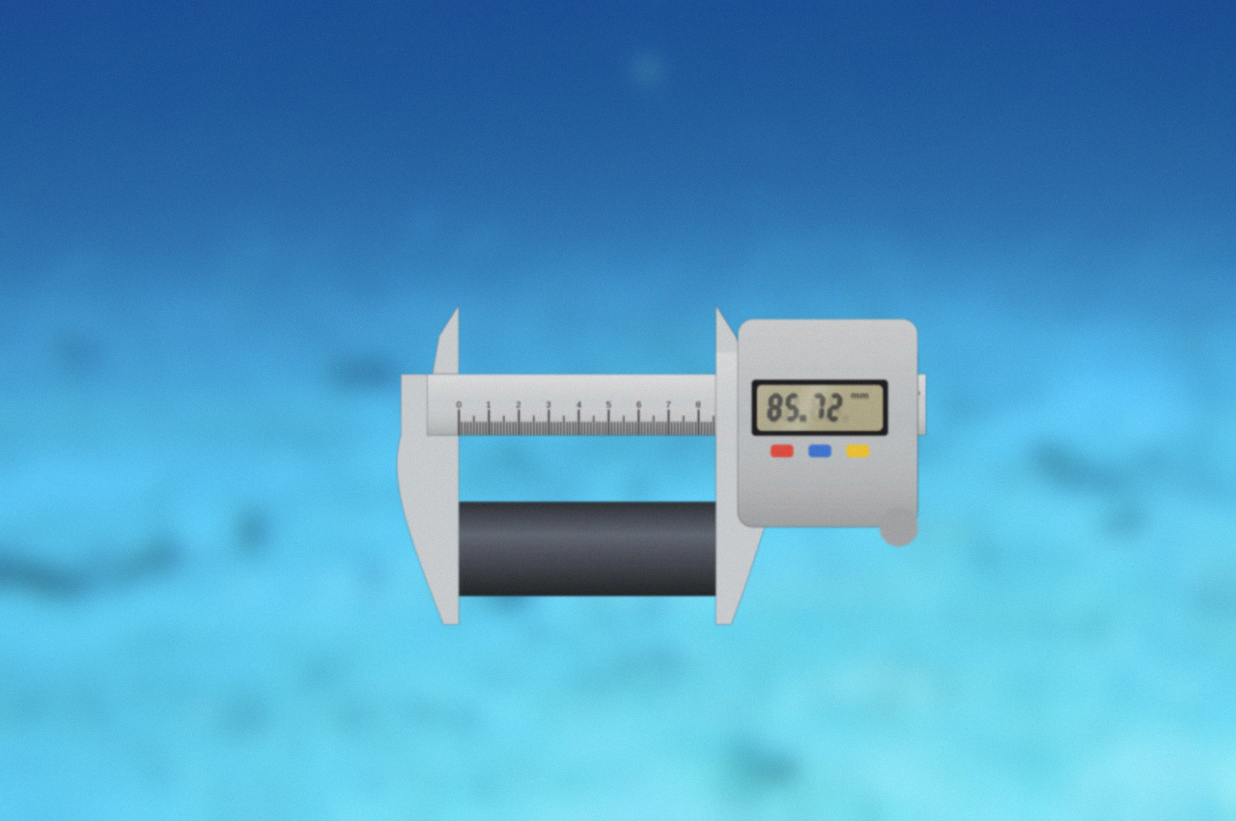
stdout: 85.72 mm
